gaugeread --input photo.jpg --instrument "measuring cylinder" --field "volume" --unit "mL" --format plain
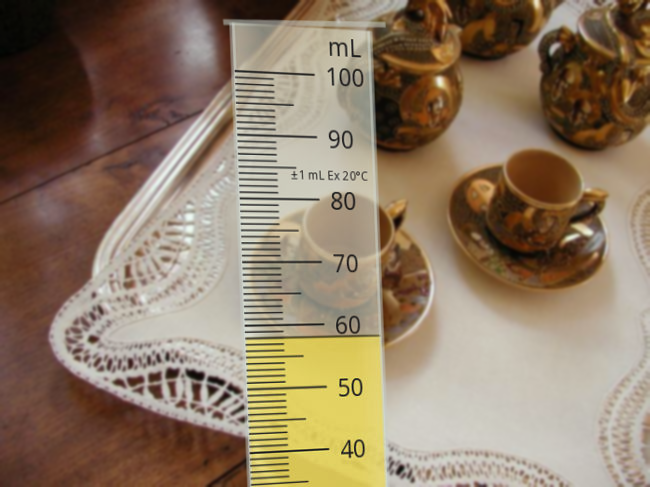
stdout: 58 mL
